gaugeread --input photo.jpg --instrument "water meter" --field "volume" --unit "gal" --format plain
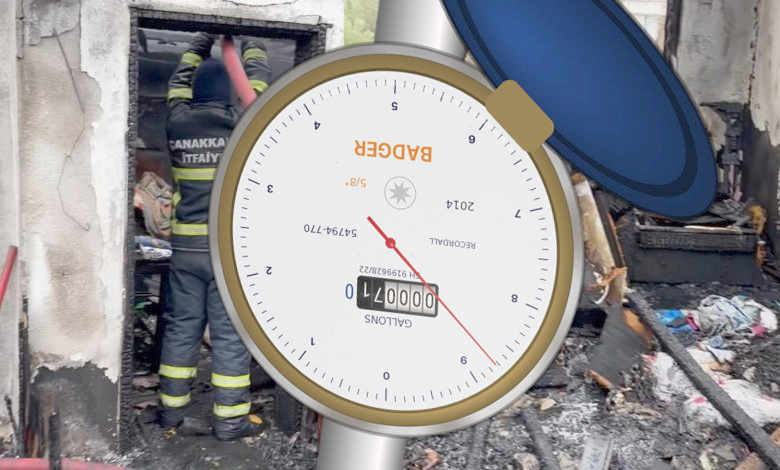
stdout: 708.7 gal
